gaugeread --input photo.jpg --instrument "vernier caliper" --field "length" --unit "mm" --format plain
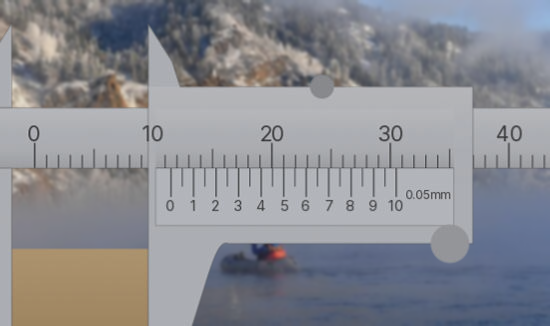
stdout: 11.5 mm
